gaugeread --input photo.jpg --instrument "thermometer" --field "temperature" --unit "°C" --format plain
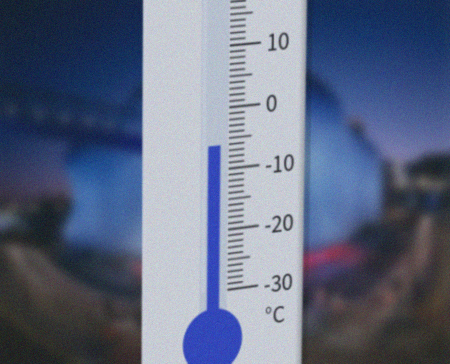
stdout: -6 °C
